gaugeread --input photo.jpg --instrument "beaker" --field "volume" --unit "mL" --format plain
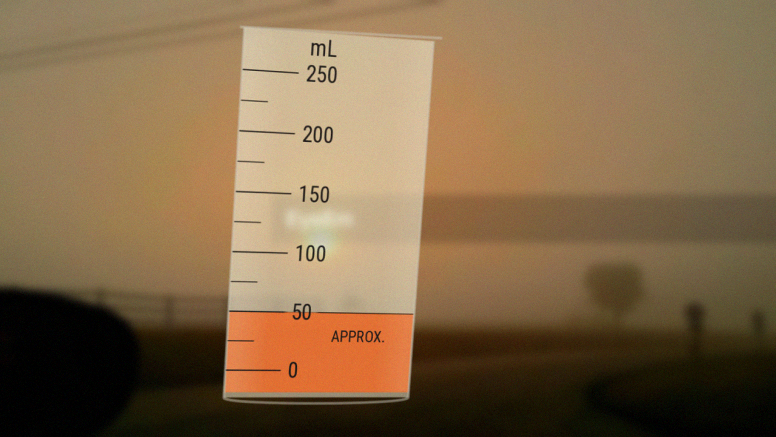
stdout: 50 mL
